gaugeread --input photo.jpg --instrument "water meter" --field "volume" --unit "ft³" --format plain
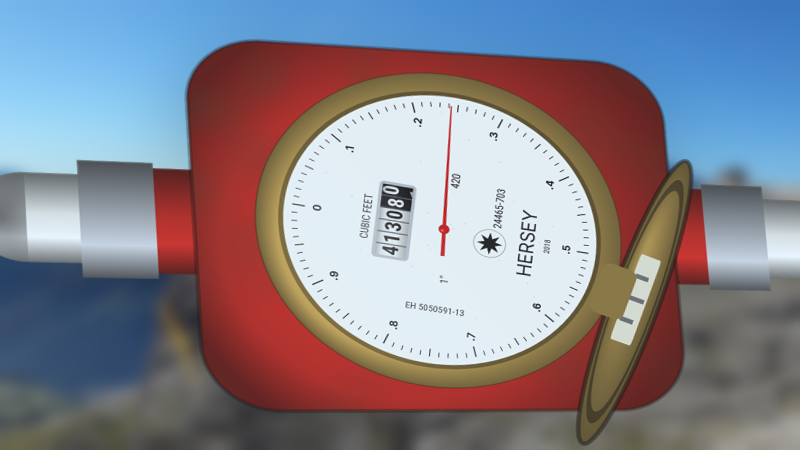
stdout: 413080.24 ft³
